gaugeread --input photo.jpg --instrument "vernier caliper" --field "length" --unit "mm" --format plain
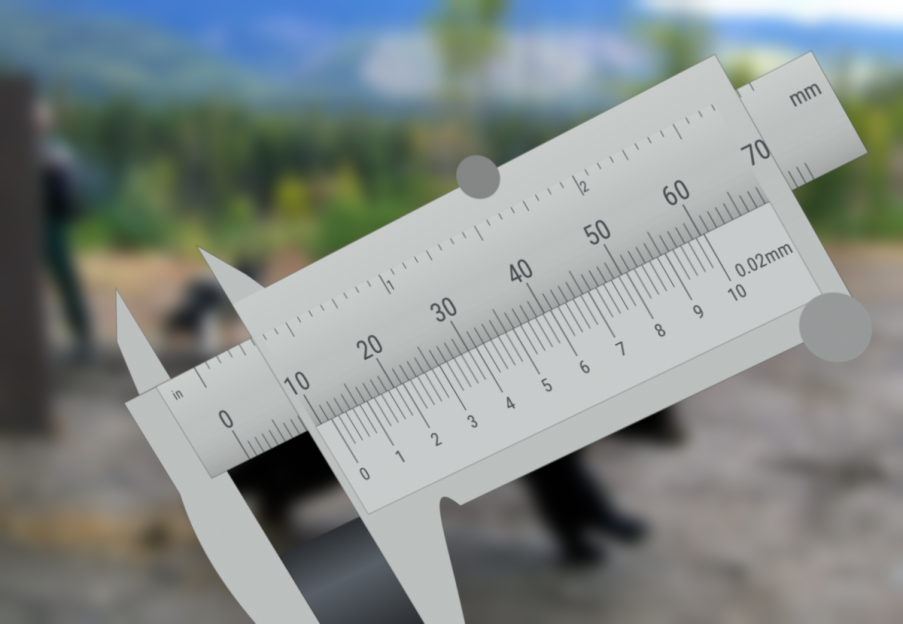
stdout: 11.4 mm
